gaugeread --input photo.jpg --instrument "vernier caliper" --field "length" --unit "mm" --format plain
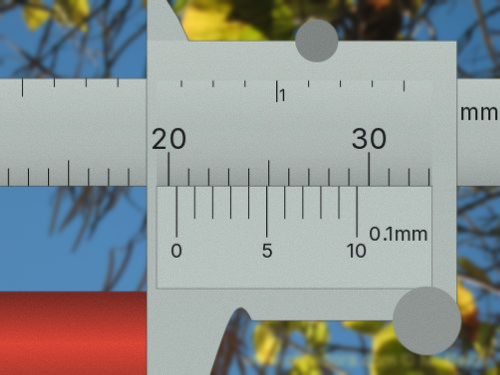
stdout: 20.4 mm
